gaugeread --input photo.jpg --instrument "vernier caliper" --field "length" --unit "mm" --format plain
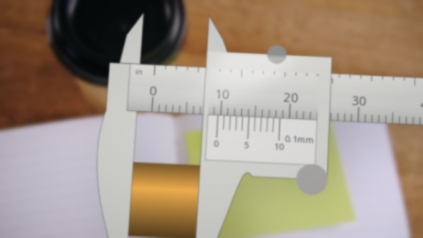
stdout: 9.6 mm
